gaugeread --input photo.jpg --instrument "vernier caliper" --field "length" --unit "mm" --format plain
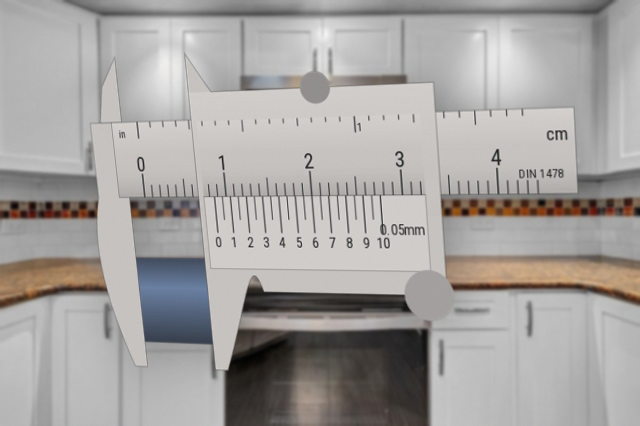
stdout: 8.6 mm
